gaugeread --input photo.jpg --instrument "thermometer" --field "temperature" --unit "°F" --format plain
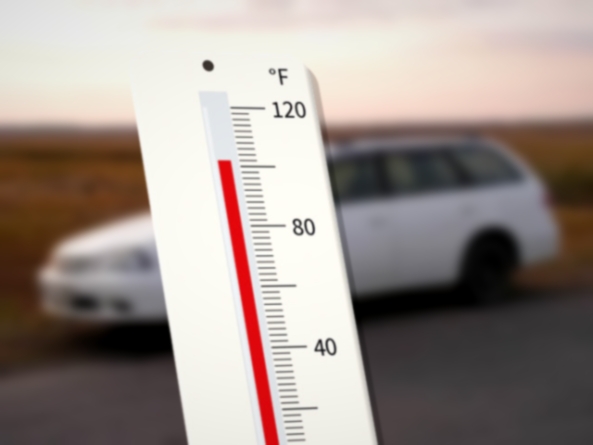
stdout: 102 °F
